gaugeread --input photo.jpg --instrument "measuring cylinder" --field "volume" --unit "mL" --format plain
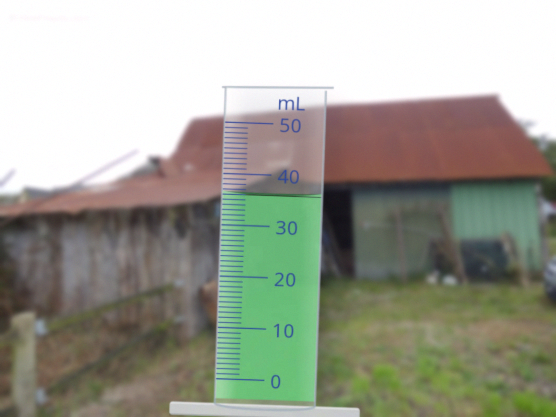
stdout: 36 mL
